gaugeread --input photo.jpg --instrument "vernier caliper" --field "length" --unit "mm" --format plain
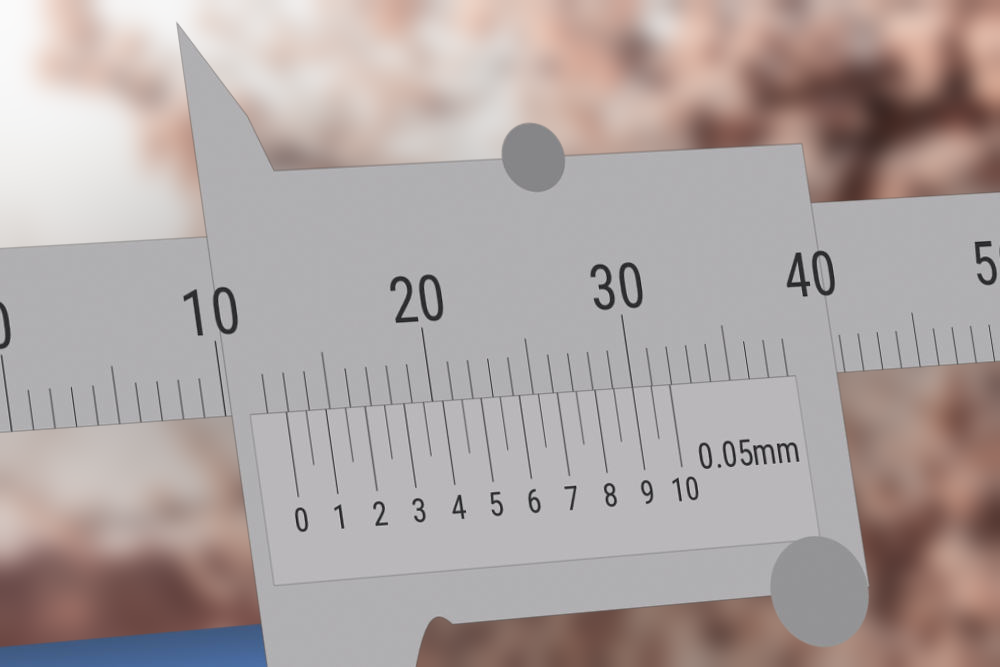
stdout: 12.9 mm
